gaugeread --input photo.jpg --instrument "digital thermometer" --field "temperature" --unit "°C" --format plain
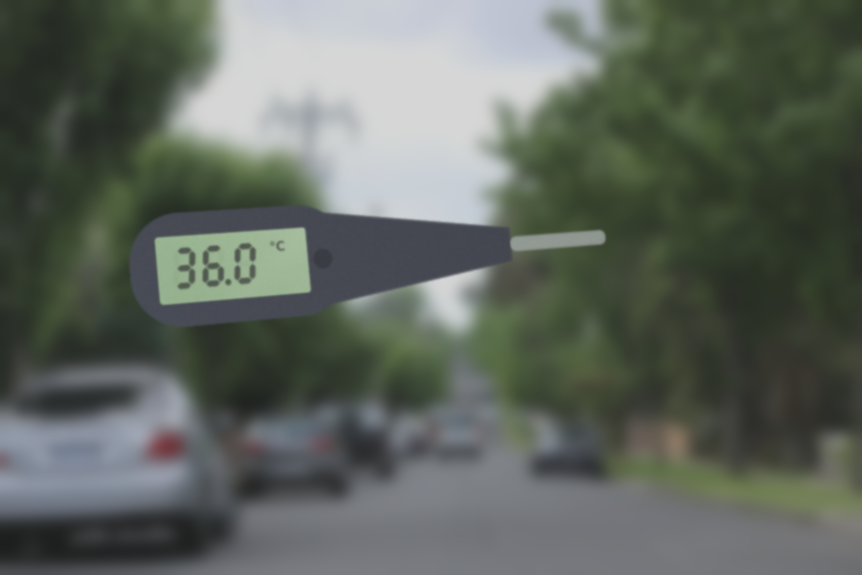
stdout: 36.0 °C
